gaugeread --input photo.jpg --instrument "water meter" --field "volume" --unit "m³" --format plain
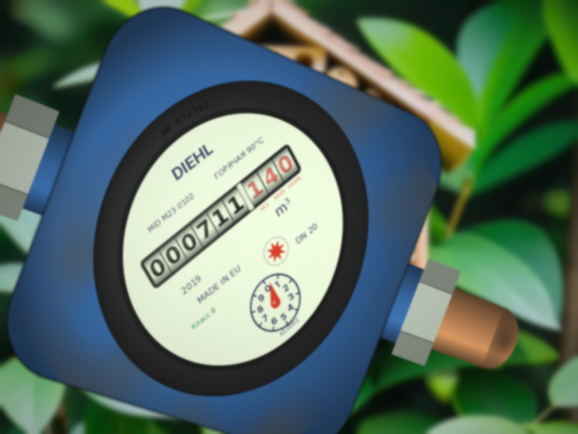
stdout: 711.1400 m³
